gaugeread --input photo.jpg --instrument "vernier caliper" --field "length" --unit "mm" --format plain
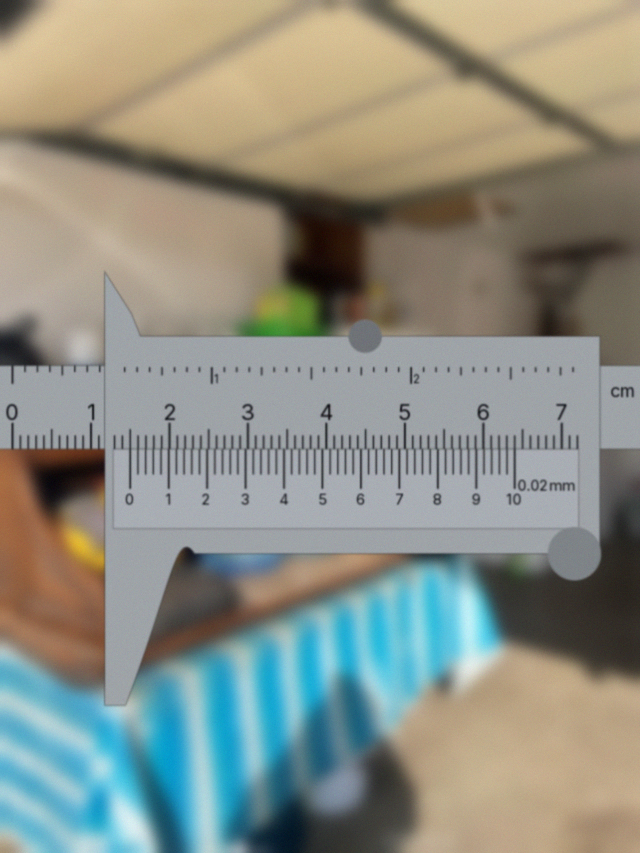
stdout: 15.0 mm
